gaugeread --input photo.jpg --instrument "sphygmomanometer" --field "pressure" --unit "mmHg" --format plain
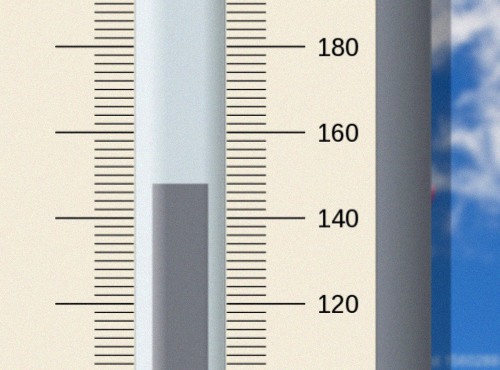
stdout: 148 mmHg
